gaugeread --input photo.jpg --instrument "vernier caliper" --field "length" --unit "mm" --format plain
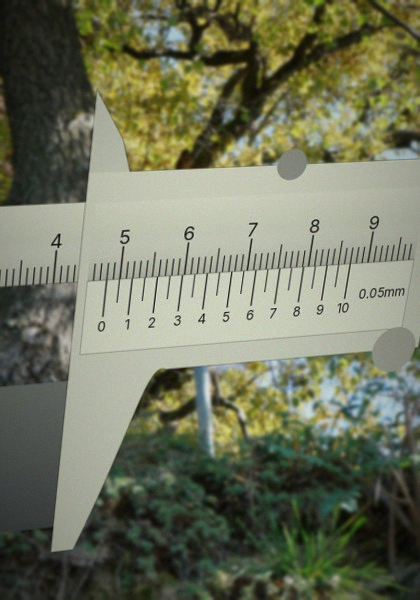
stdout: 48.0 mm
